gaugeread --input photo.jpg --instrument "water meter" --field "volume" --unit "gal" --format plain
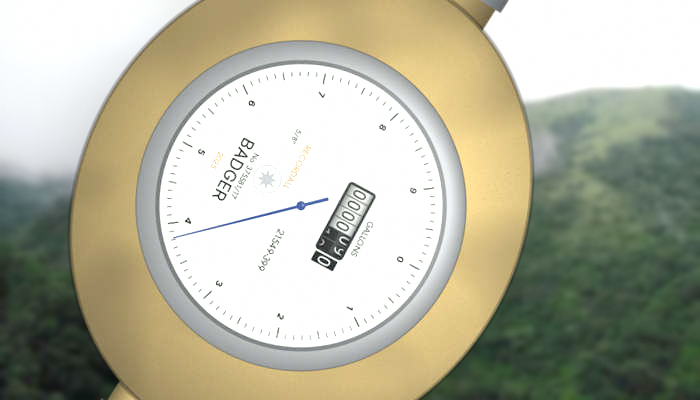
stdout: 93.8 gal
